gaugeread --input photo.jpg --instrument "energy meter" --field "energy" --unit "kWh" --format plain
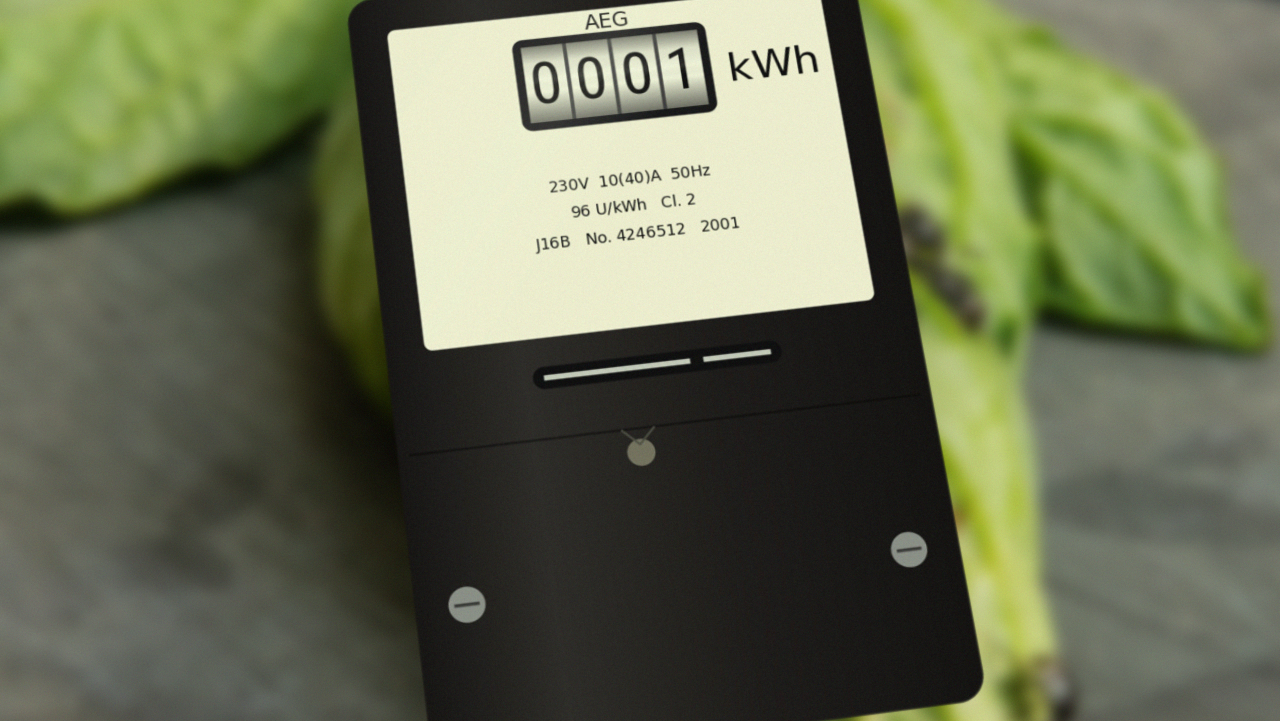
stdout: 1 kWh
